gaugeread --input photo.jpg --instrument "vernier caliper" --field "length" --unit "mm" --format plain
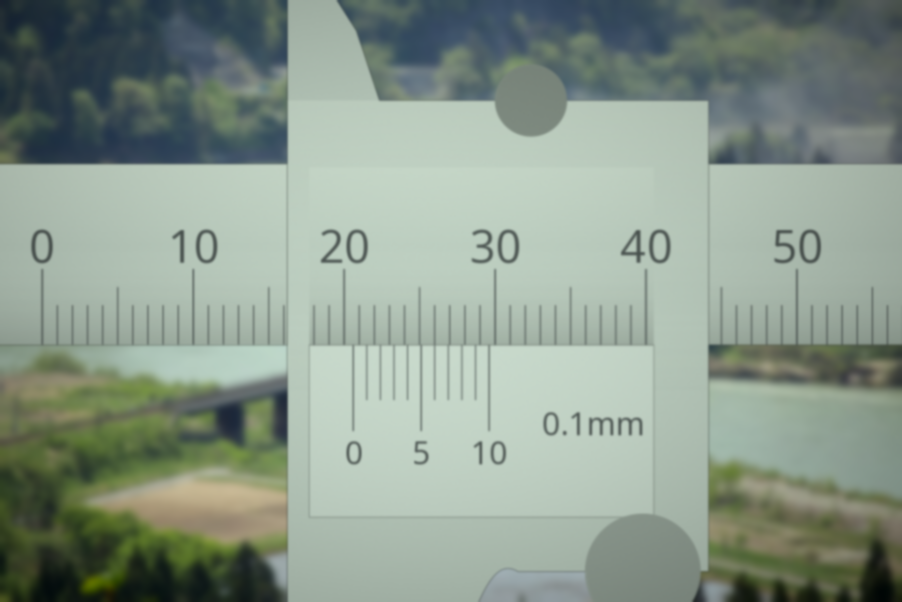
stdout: 20.6 mm
